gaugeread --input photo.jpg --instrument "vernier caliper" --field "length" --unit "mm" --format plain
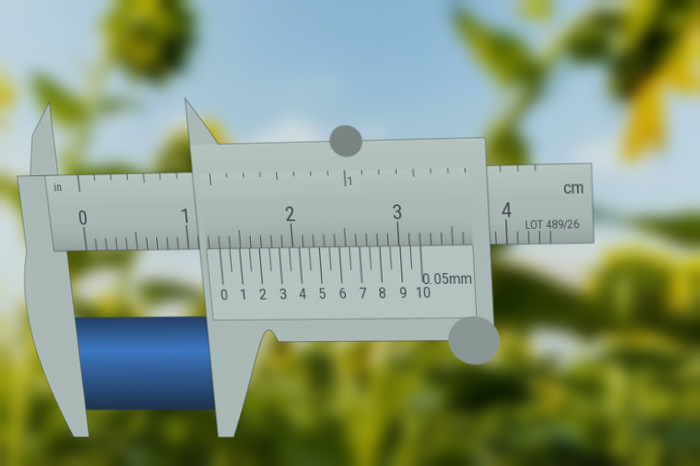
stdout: 13.0 mm
